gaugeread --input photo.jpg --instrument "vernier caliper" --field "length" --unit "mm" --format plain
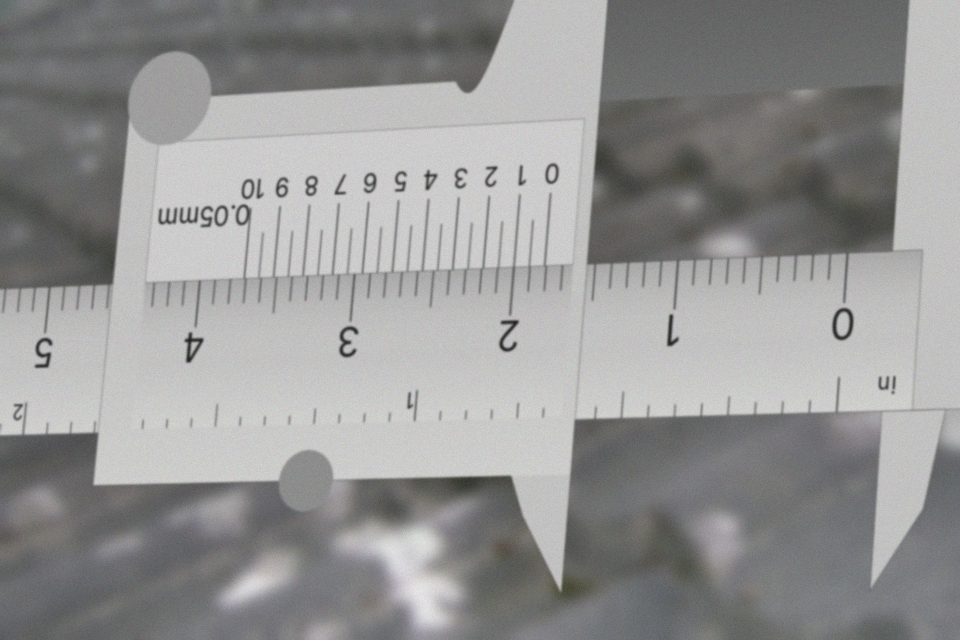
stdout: 18.1 mm
